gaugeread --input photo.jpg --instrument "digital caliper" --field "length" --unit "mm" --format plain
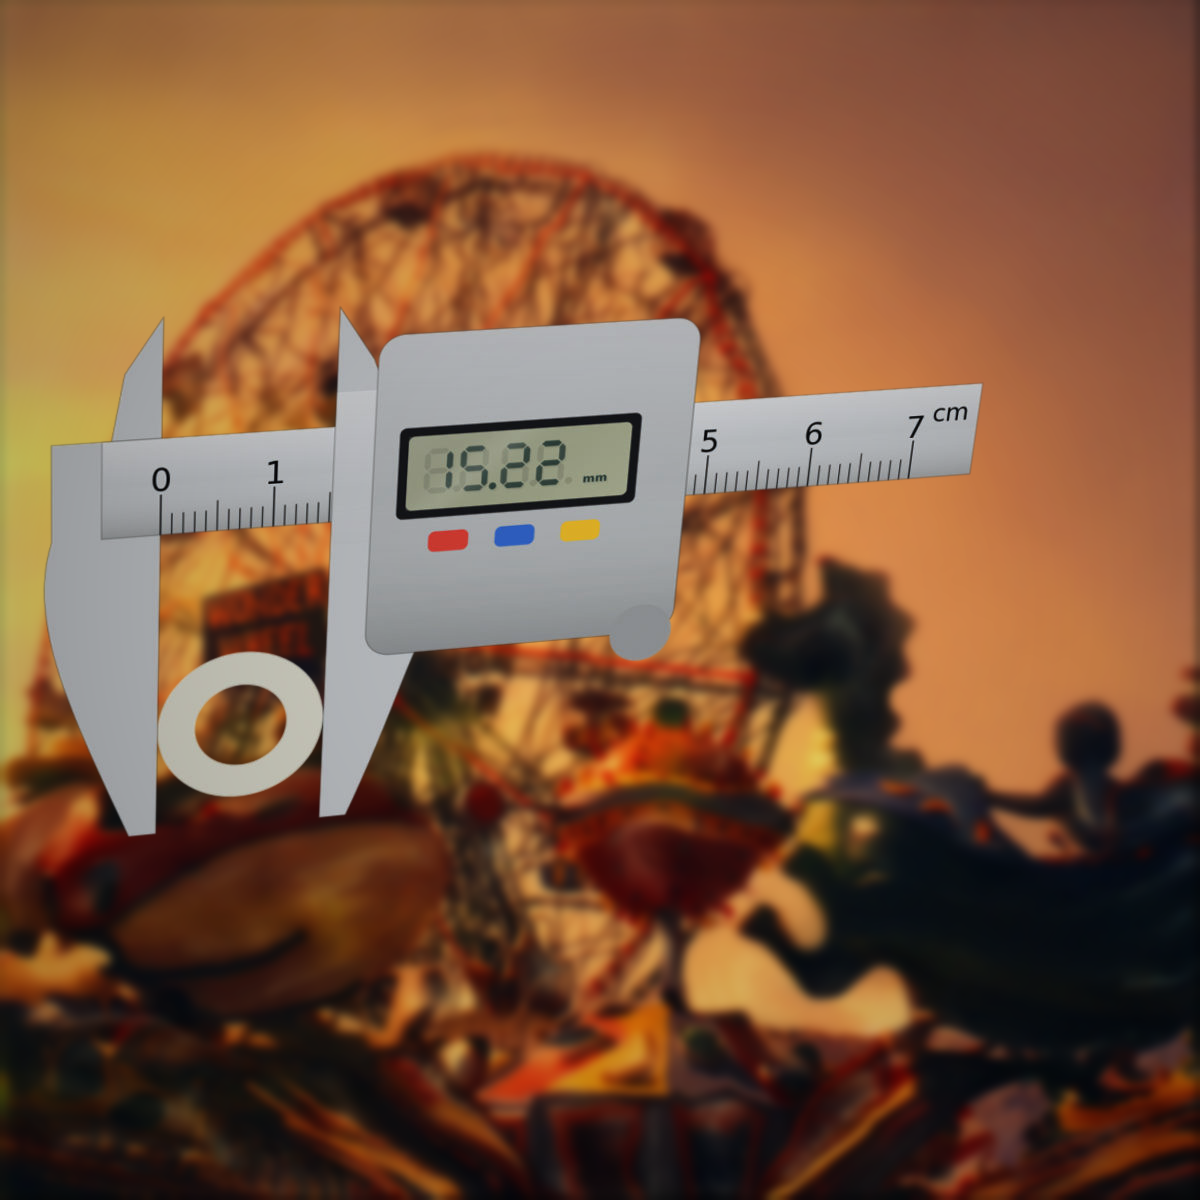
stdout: 15.22 mm
